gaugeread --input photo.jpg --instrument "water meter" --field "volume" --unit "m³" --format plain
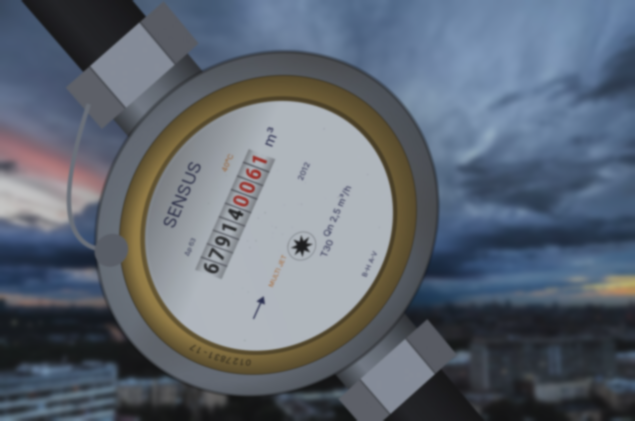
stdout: 67914.0061 m³
